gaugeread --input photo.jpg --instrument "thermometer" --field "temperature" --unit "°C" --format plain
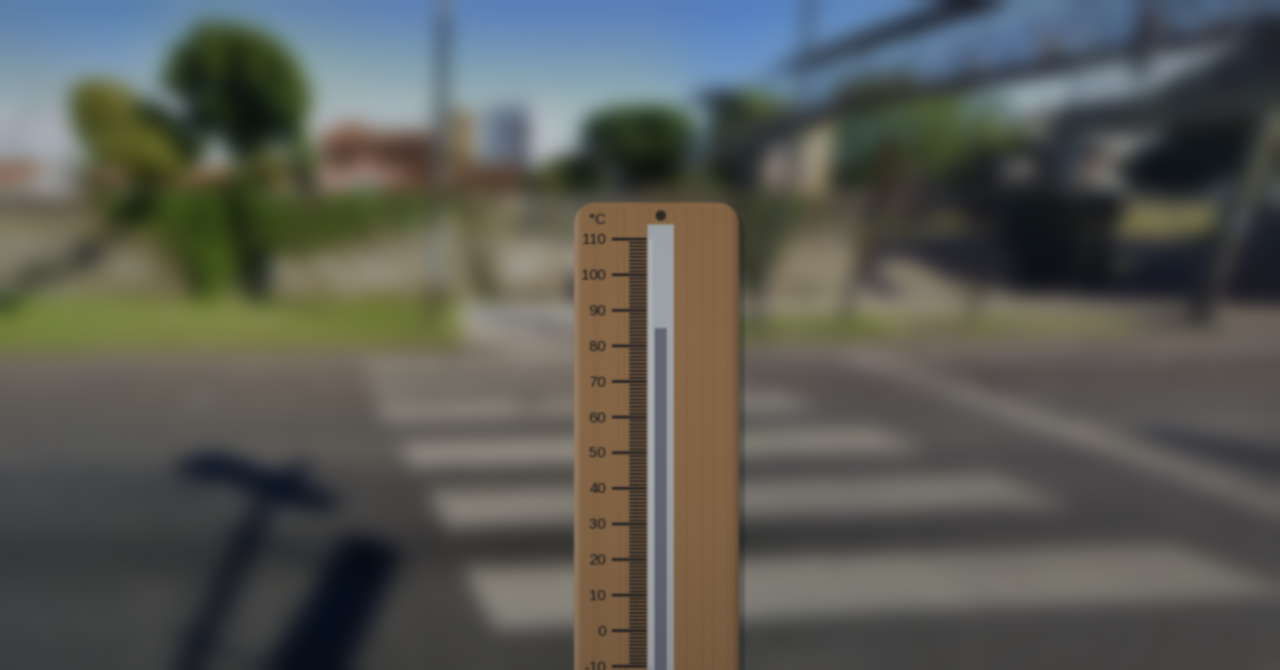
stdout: 85 °C
